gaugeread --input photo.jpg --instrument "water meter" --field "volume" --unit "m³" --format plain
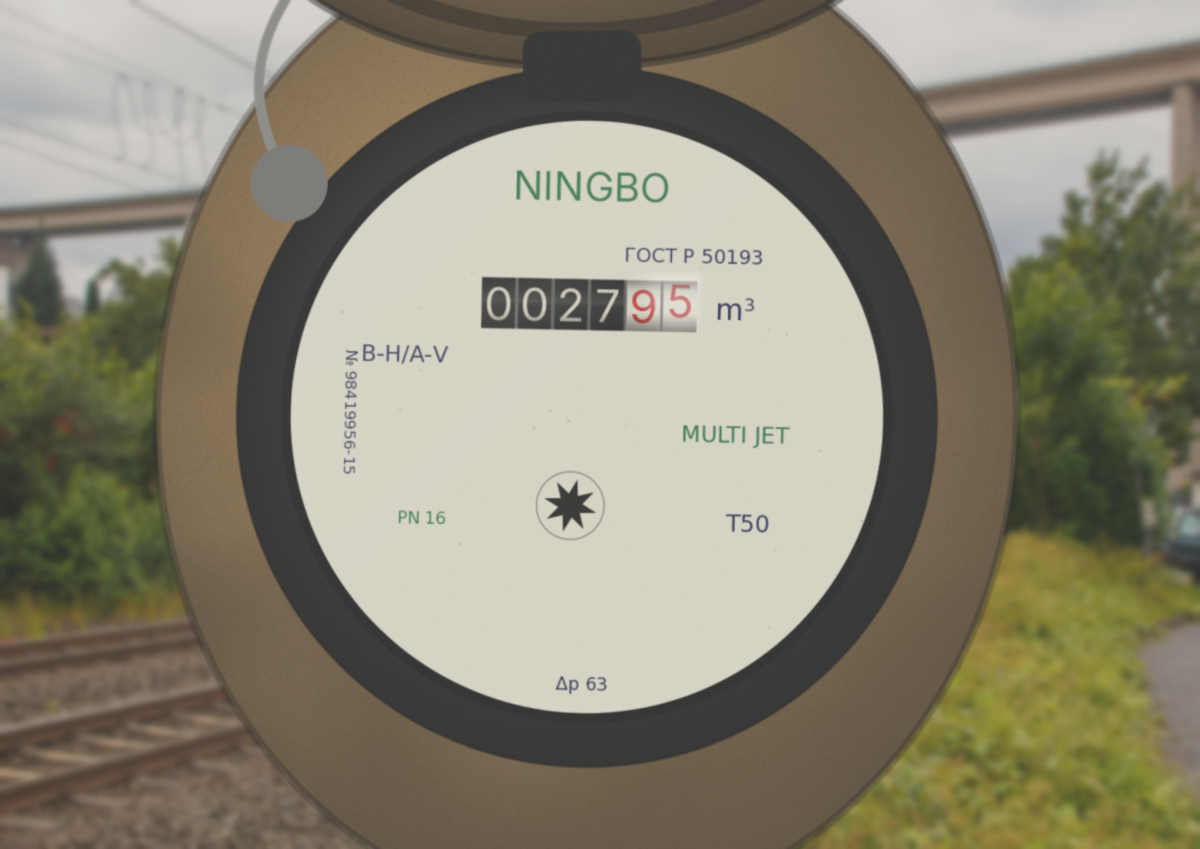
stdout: 27.95 m³
